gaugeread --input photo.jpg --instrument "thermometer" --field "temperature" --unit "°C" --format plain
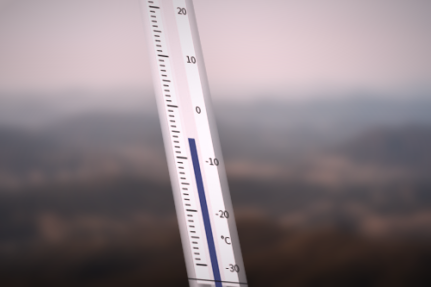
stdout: -6 °C
